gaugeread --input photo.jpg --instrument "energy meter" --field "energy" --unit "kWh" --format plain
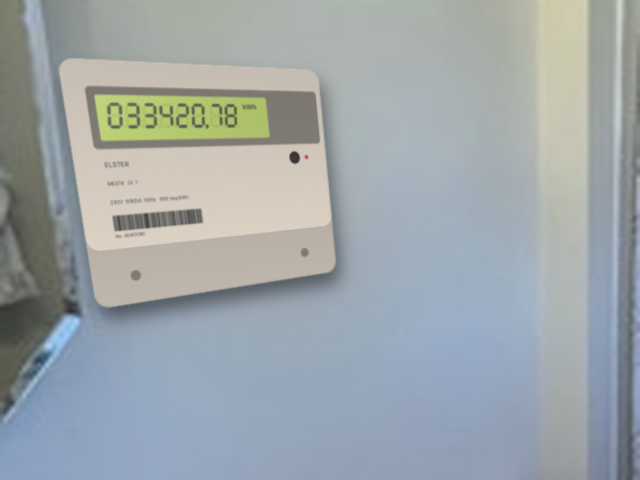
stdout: 33420.78 kWh
